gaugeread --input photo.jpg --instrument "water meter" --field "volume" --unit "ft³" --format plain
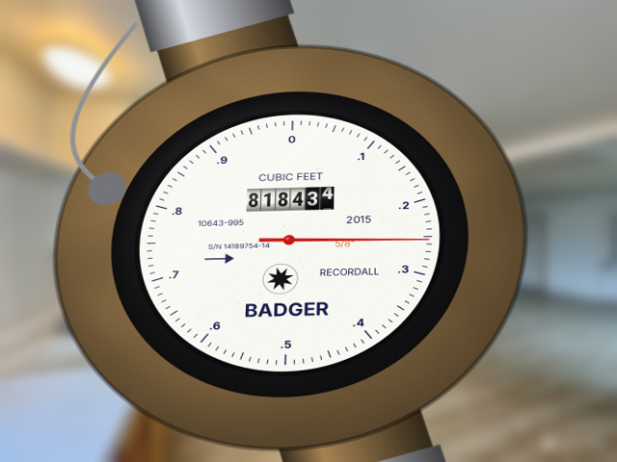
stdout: 818434.25 ft³
